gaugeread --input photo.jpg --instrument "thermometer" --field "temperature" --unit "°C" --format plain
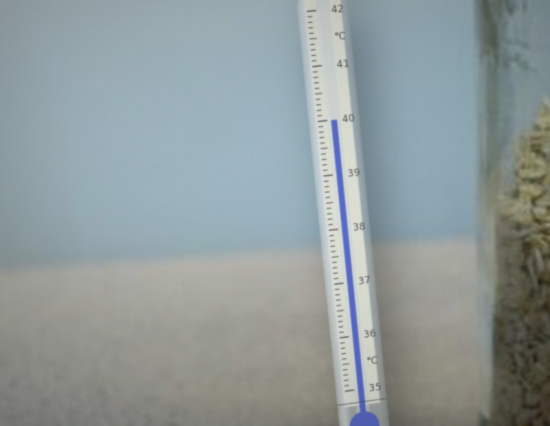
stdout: 40 °C
